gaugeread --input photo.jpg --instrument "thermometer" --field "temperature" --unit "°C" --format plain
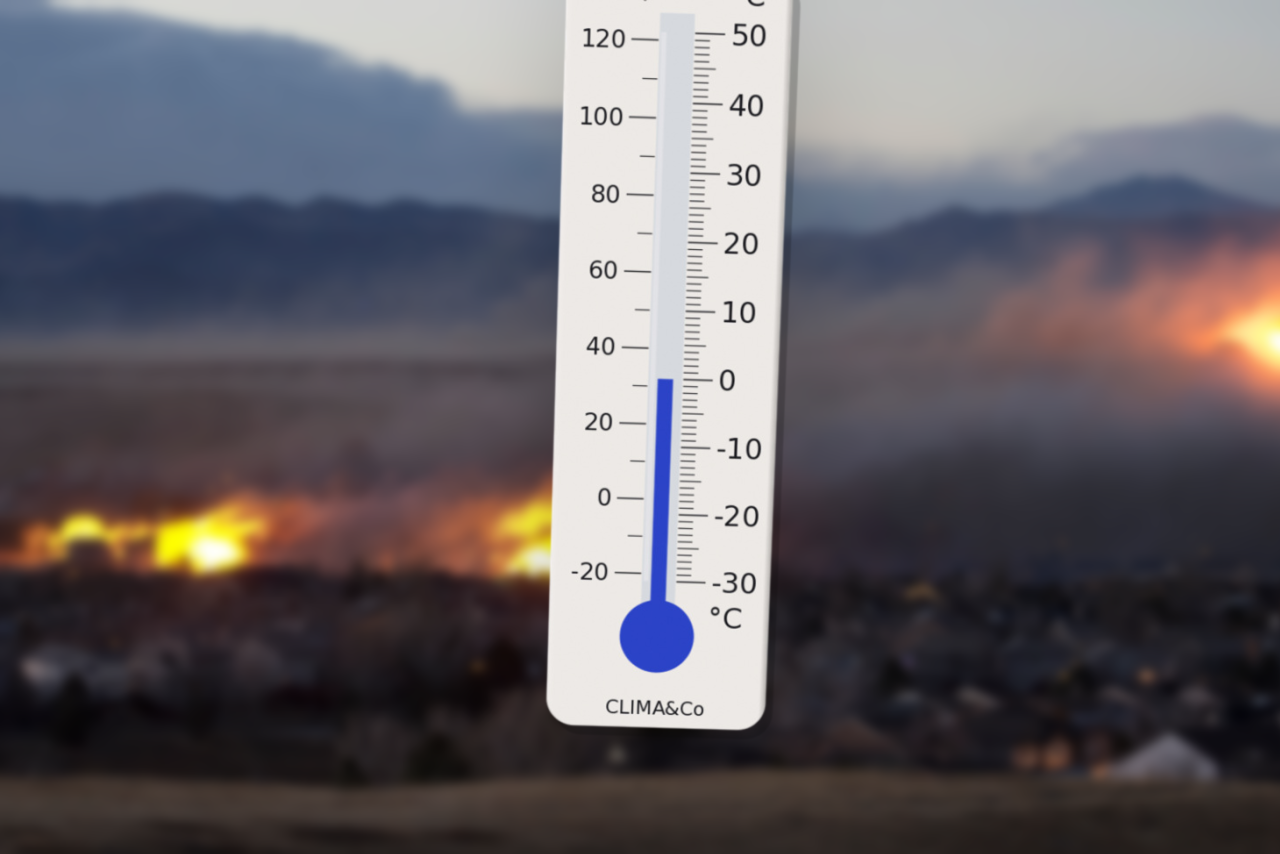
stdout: 0 °C
